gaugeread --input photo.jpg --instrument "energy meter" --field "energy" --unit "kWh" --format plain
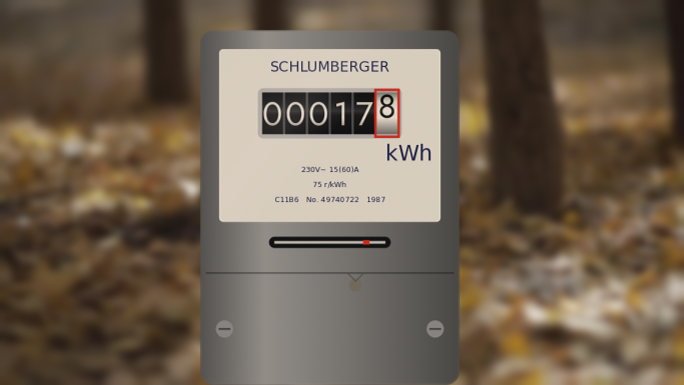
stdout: 17.8 kWh
